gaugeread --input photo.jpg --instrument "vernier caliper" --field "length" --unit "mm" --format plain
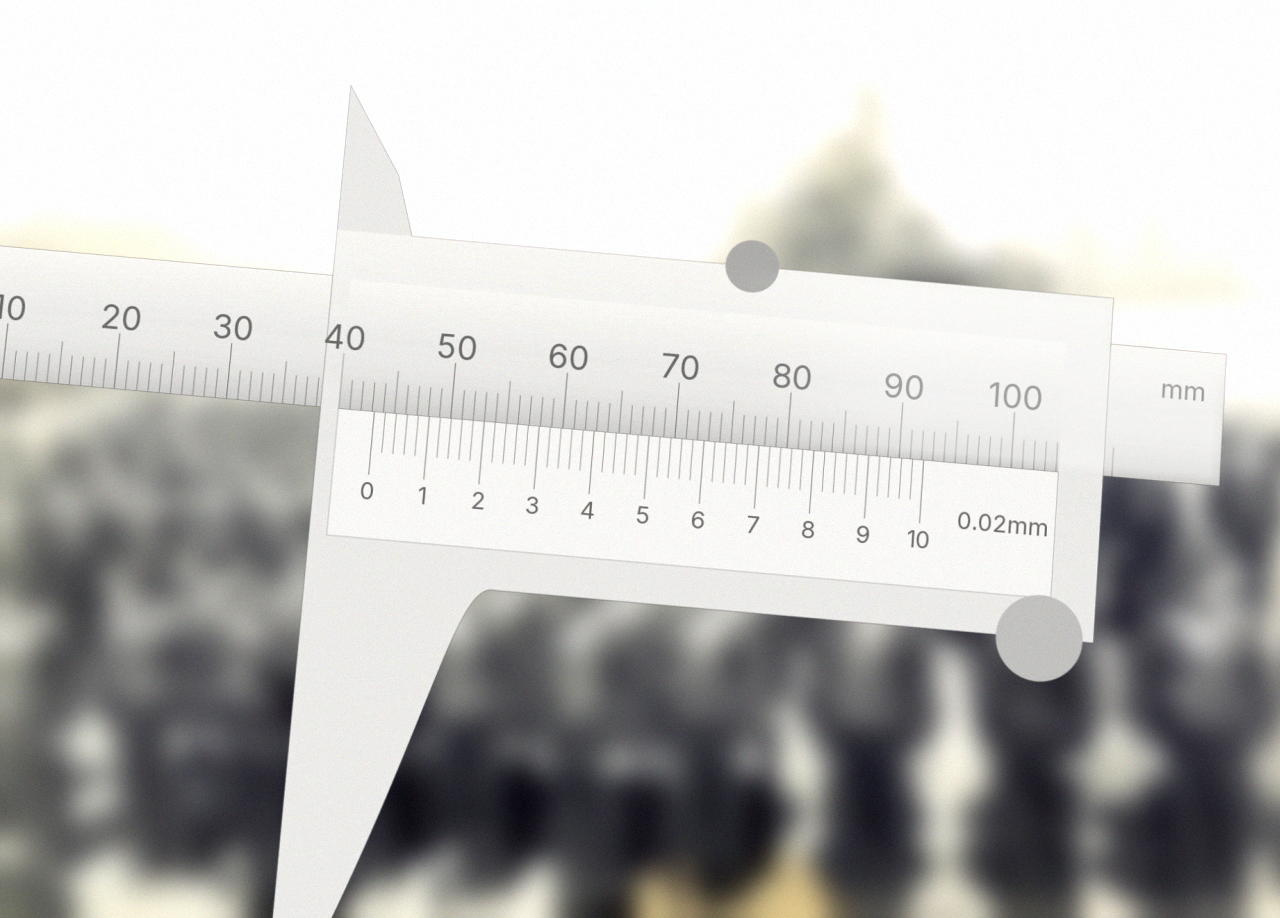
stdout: 43.2 mm
